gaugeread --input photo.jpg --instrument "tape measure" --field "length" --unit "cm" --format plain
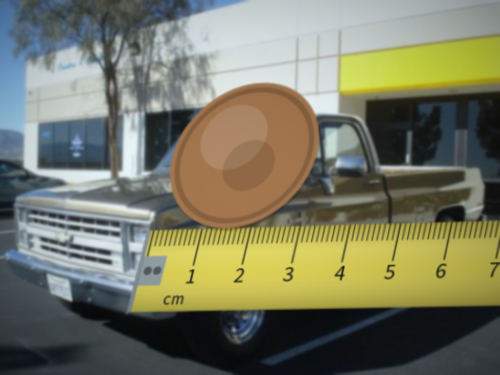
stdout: 3 cm
